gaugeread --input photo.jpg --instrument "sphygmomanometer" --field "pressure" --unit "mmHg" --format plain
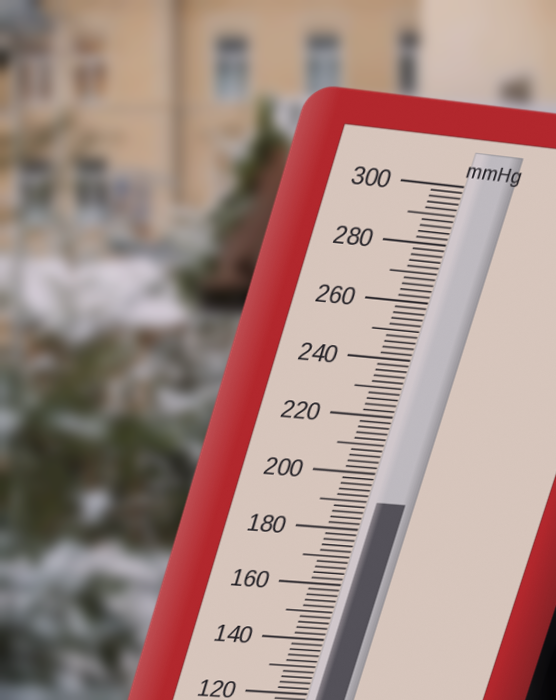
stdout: 190 mmHg
